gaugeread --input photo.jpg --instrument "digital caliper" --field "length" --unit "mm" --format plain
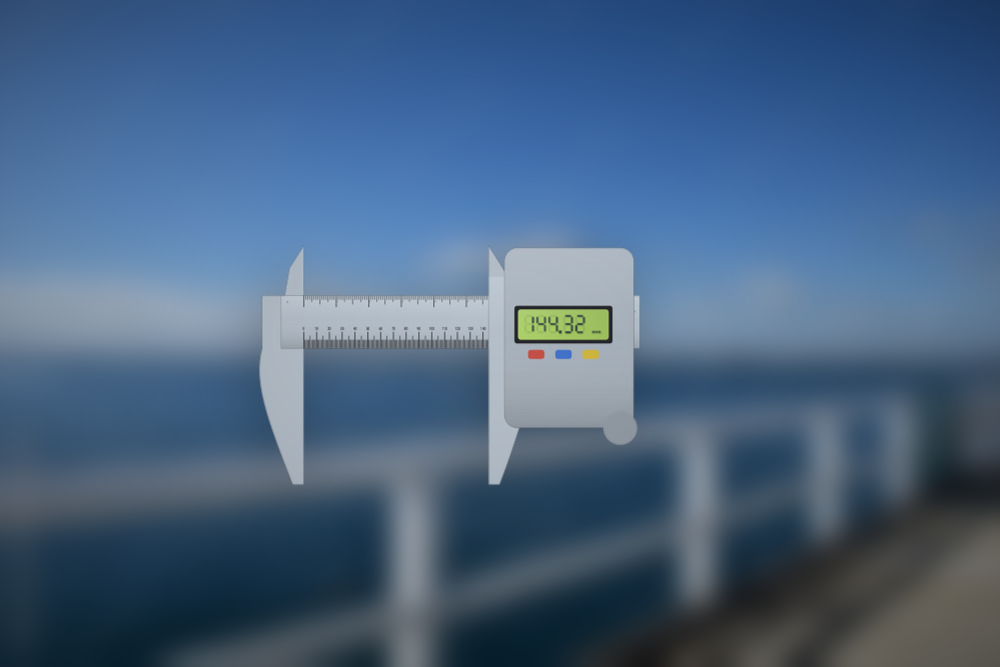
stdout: 144.32 mm
